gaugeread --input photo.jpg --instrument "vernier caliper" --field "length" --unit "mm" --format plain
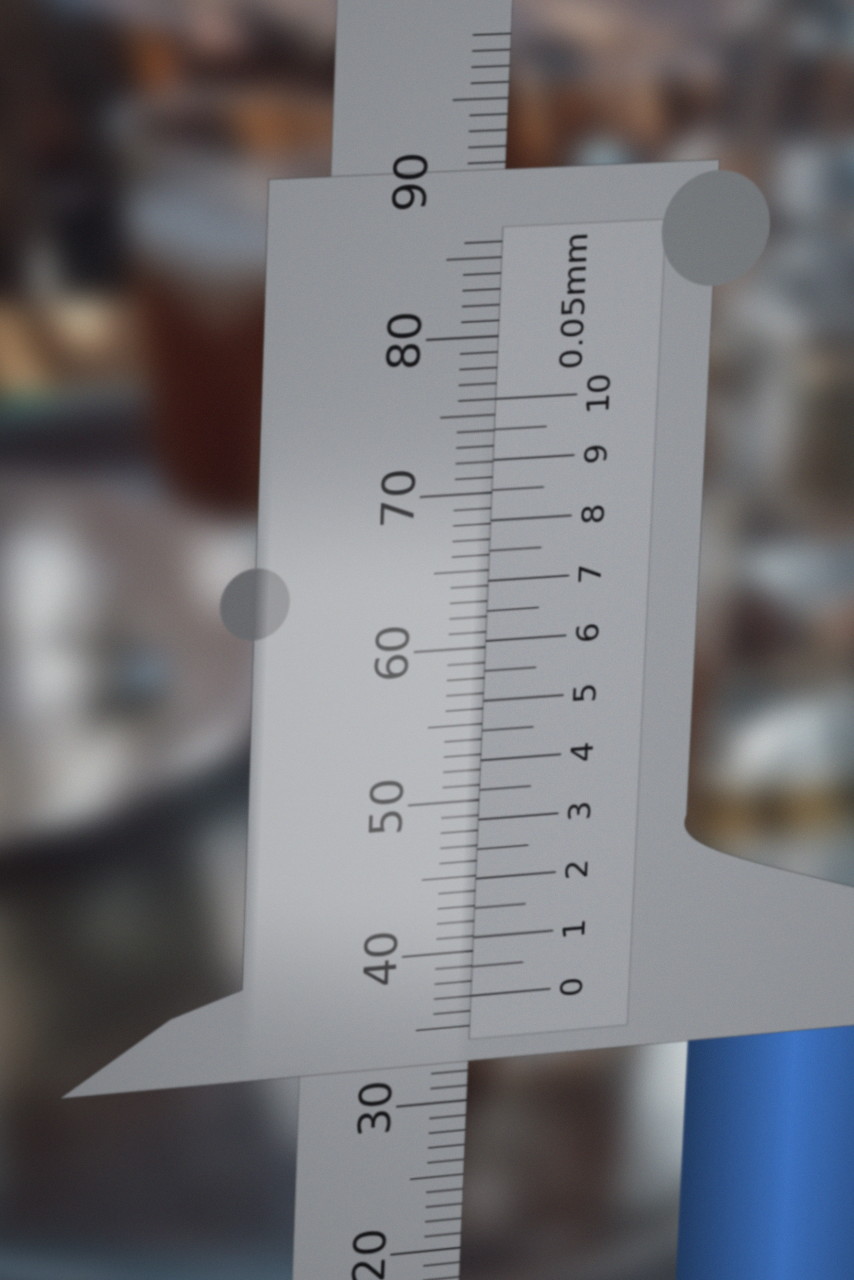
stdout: 37.0 mm
